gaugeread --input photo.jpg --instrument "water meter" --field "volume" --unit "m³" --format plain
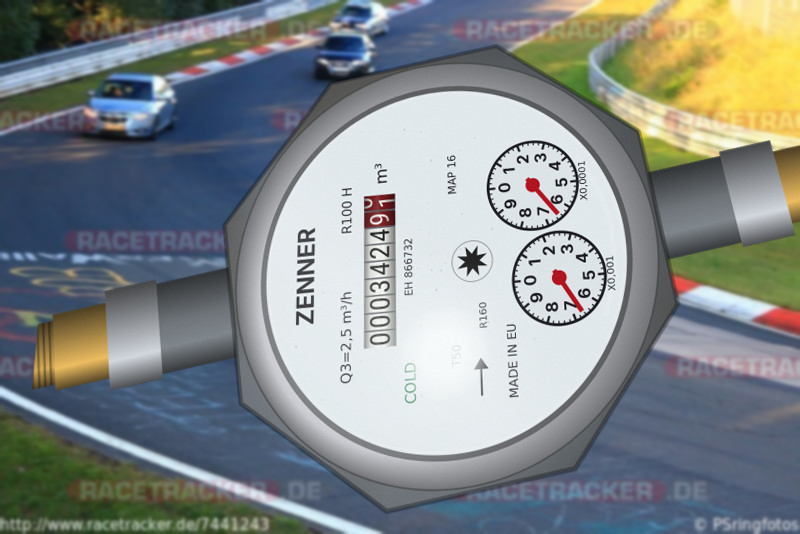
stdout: 3424.9066 m³
